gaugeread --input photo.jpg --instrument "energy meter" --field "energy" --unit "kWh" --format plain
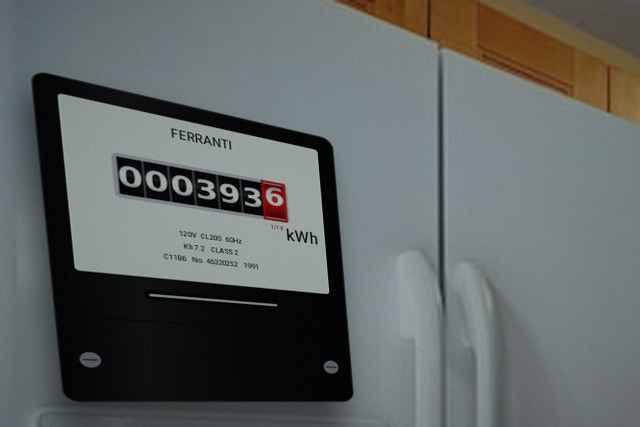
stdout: 393.6 kWh
